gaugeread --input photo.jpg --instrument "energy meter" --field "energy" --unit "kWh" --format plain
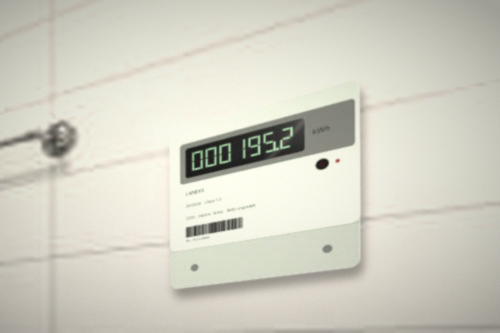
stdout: 195.2 kWh
